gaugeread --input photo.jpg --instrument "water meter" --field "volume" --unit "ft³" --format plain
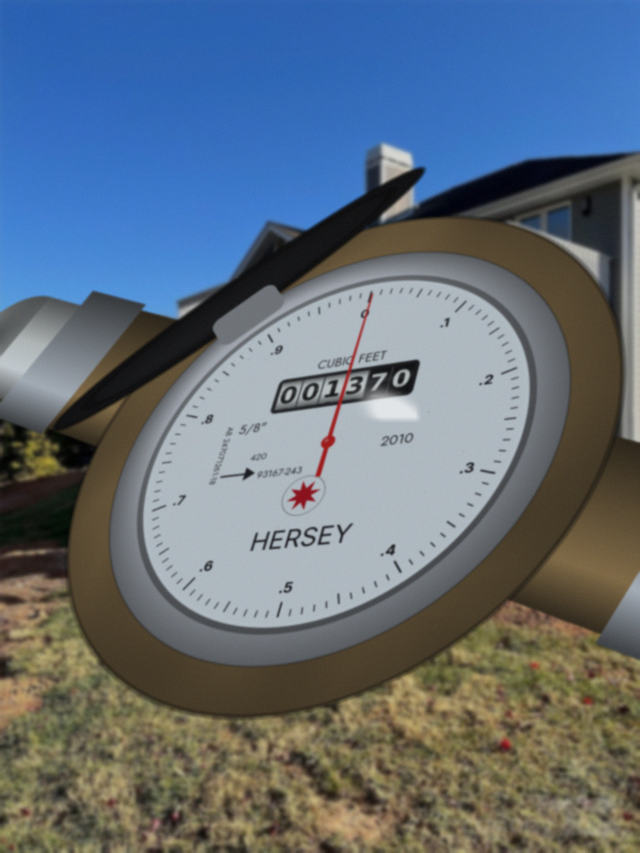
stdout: 1370.00 ft³
